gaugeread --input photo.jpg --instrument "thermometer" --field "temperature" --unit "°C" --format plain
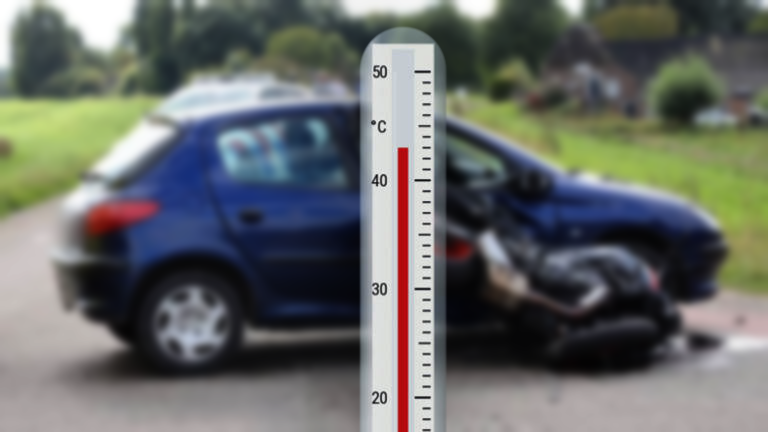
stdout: 43 °C
